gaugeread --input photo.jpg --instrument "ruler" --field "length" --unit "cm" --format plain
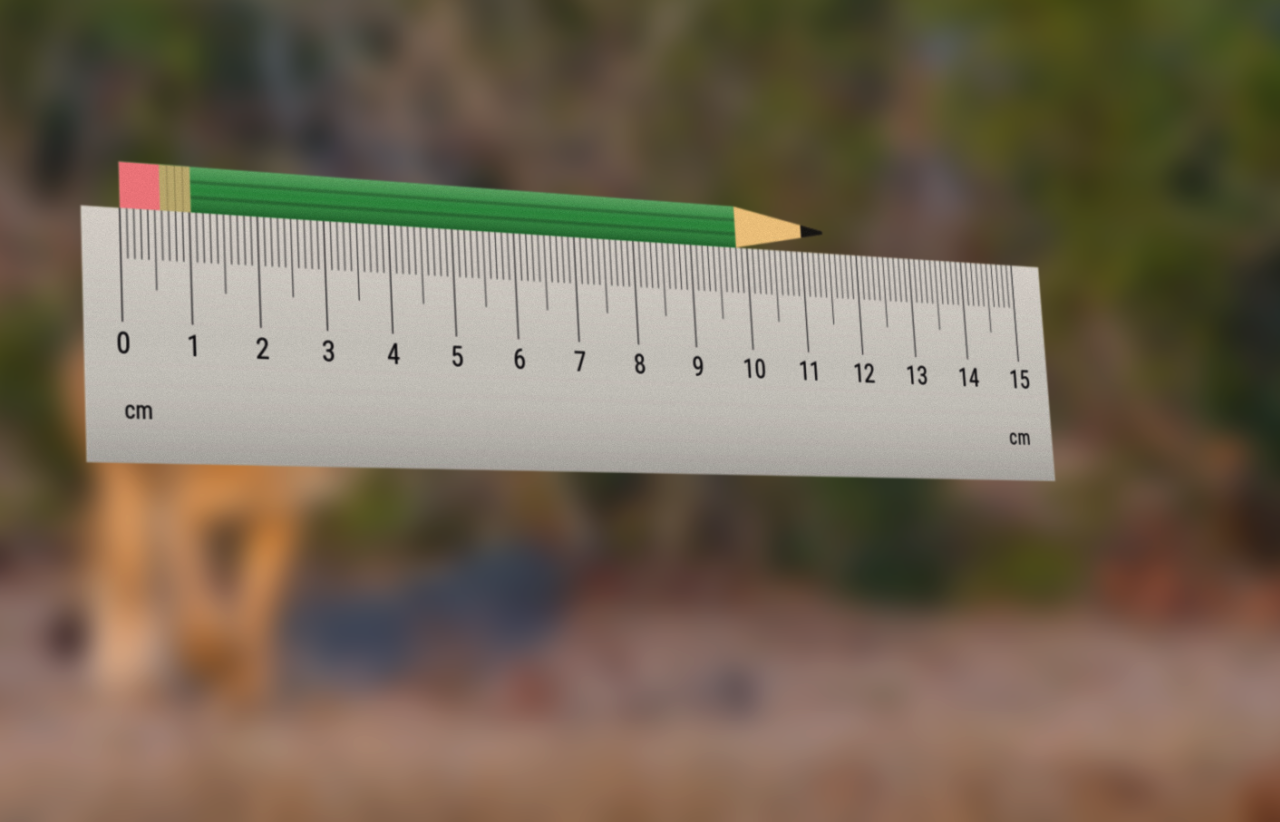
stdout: 11.4 cm
